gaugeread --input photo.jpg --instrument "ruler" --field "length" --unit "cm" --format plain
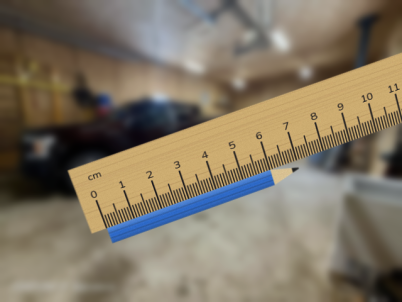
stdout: 7 cm
